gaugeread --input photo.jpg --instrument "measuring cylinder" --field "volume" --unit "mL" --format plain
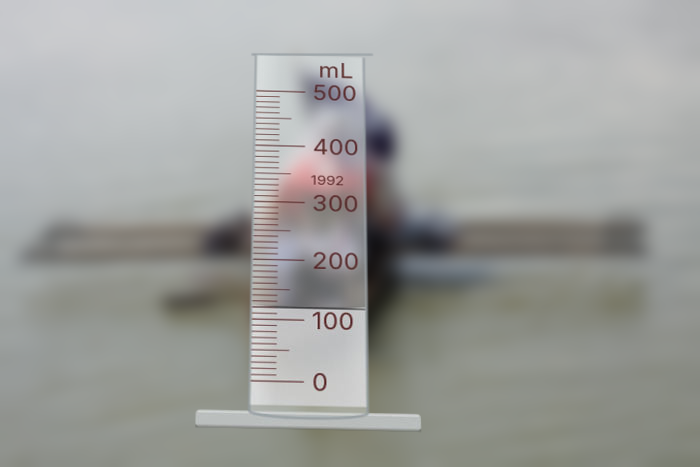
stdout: 120 mL
